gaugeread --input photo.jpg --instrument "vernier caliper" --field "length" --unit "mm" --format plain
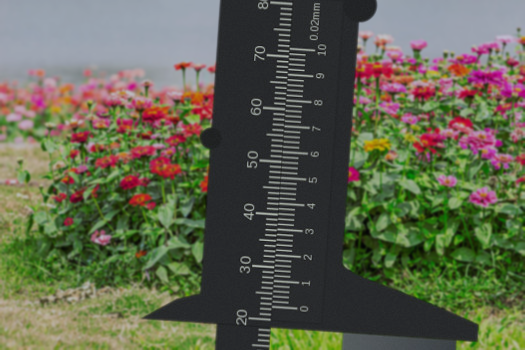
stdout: 22.5 mm
